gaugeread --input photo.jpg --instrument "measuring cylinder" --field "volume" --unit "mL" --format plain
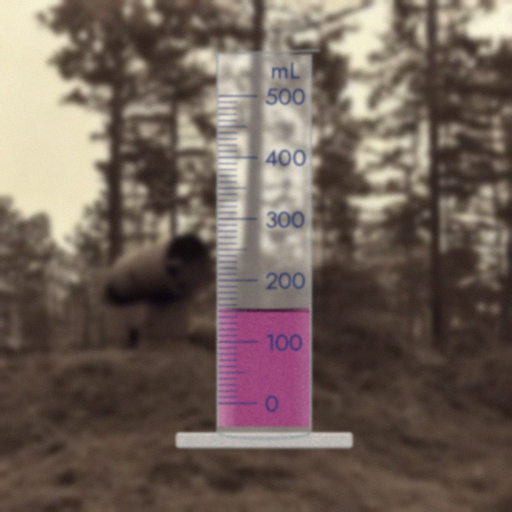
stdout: 150 mL
